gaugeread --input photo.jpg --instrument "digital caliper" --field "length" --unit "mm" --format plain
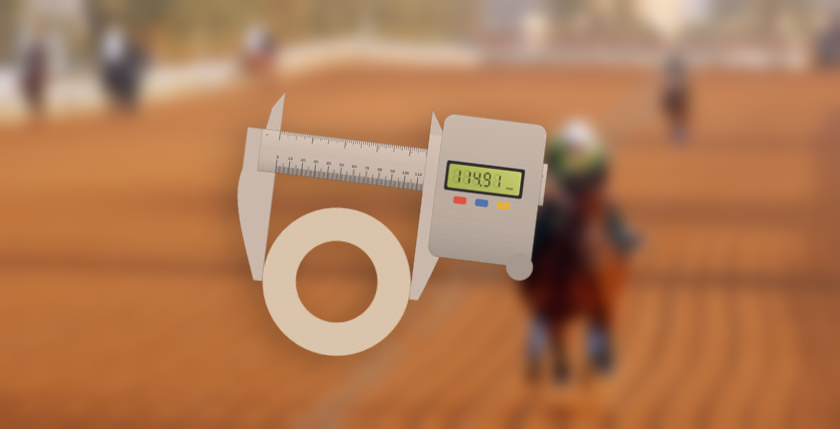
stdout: 114.91 mm
